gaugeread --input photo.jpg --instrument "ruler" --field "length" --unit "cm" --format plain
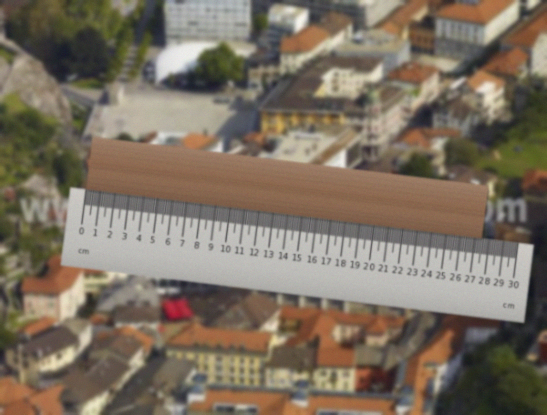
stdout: 27.5 cm
